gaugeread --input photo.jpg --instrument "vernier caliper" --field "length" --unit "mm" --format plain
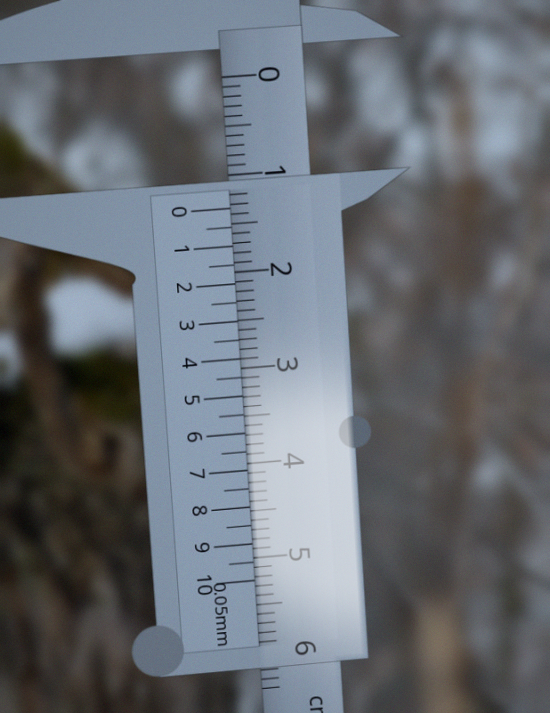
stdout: 13.4 mm
